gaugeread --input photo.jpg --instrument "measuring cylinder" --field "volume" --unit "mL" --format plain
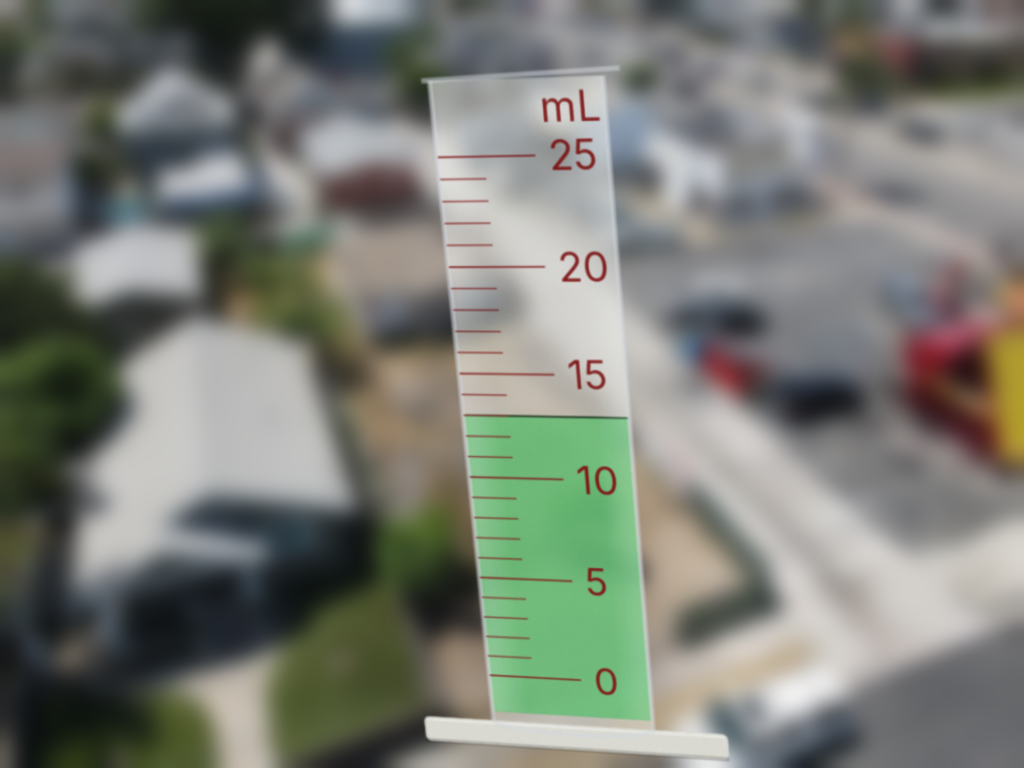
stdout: 13 mL
